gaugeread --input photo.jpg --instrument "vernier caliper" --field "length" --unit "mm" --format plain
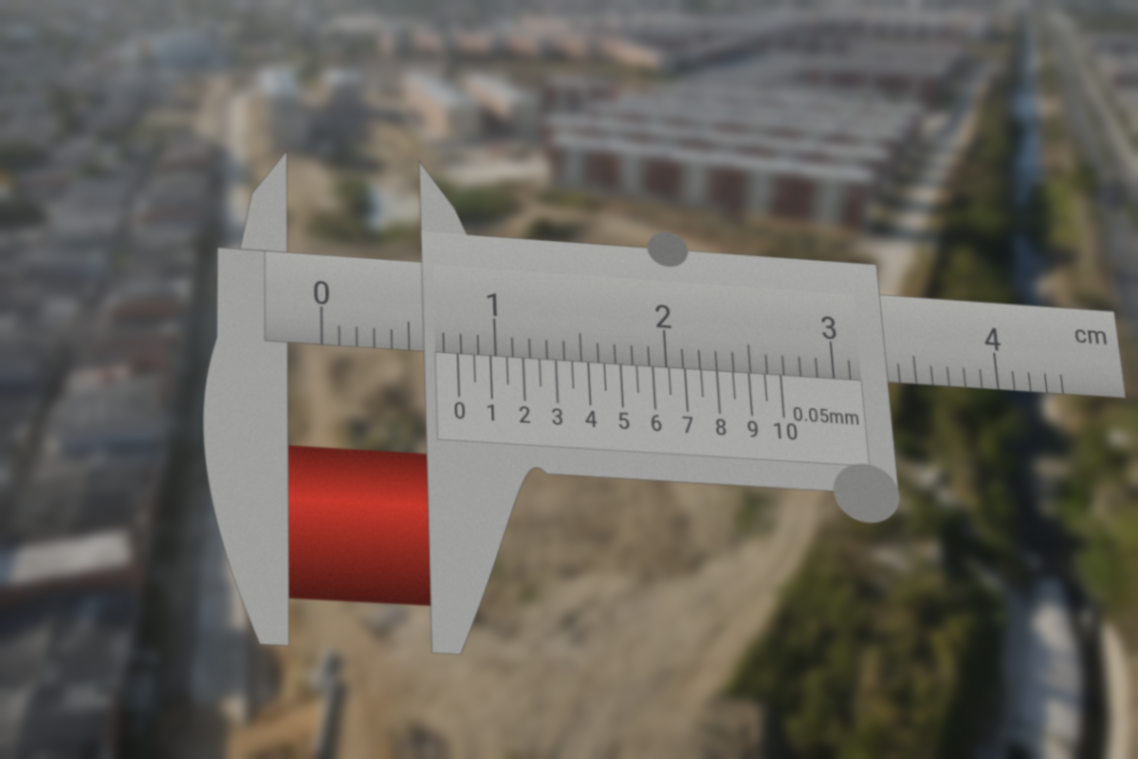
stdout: 7.8 mm
